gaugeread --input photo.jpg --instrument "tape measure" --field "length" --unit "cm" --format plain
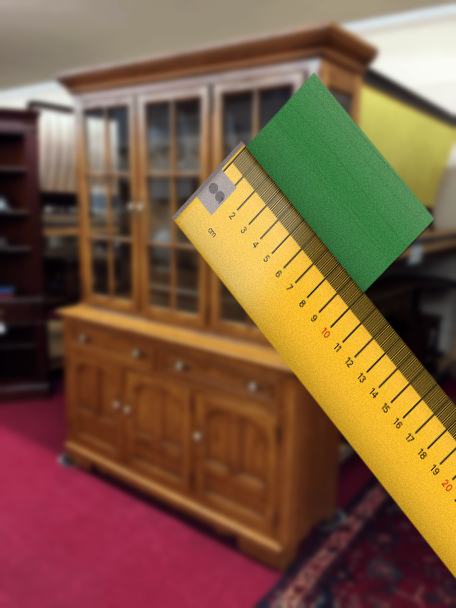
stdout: 10 cm
